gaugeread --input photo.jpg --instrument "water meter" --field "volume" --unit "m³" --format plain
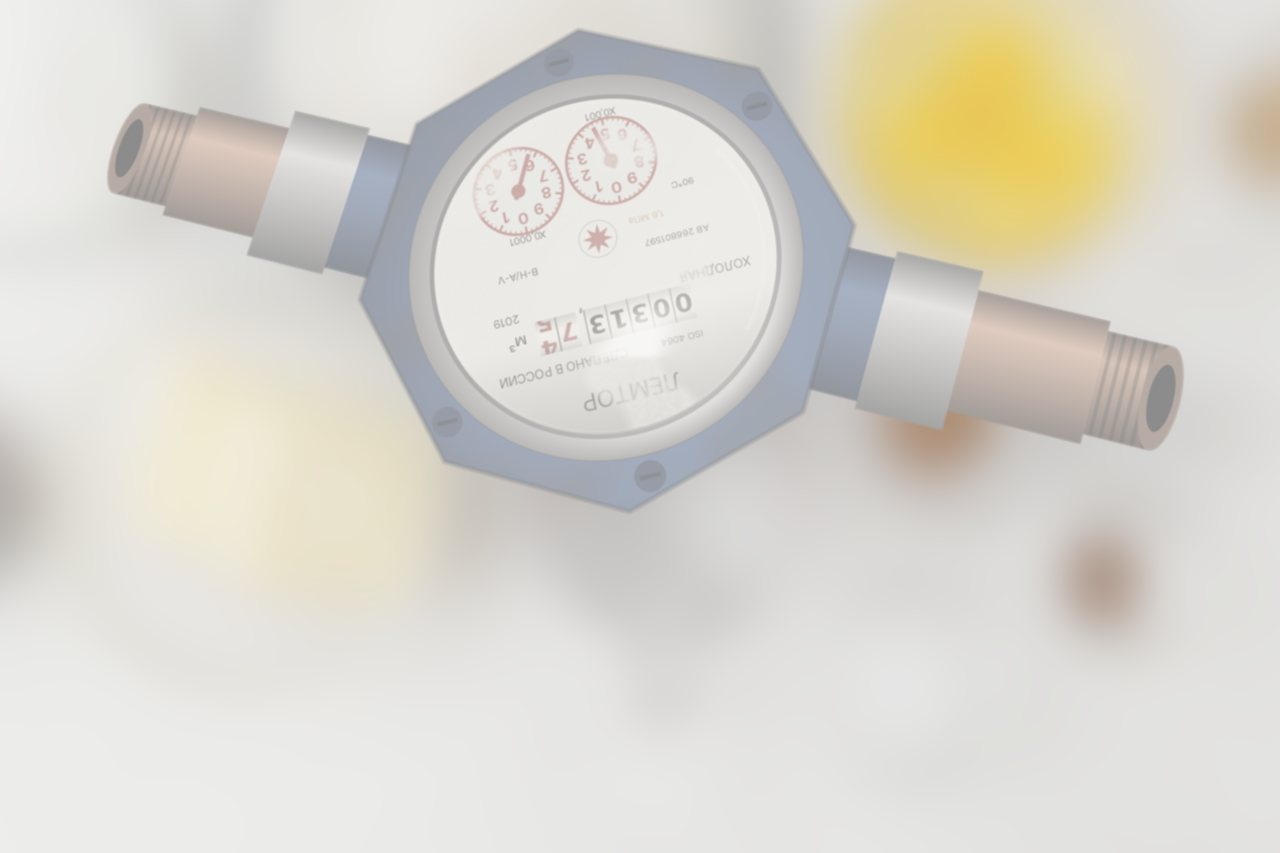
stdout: 313.7445 m³
